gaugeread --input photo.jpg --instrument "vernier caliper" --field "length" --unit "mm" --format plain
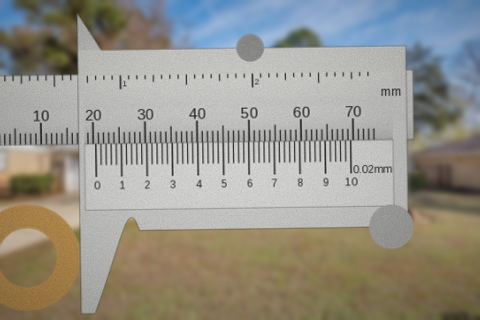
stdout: 20.5 mm
